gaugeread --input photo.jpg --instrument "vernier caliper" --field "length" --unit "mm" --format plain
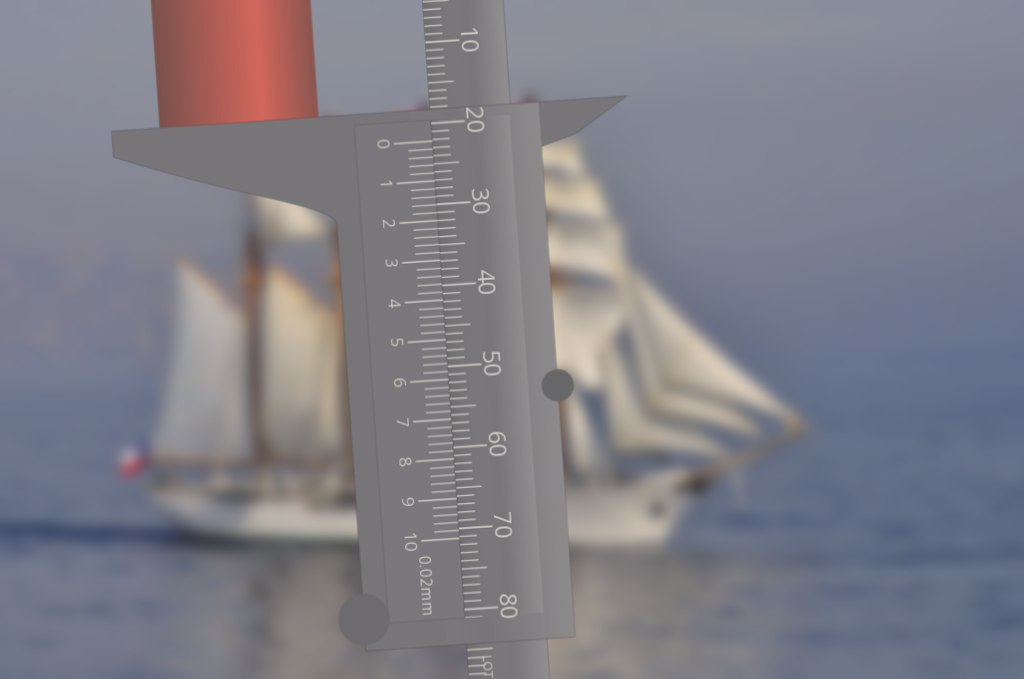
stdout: 22.2 mm
